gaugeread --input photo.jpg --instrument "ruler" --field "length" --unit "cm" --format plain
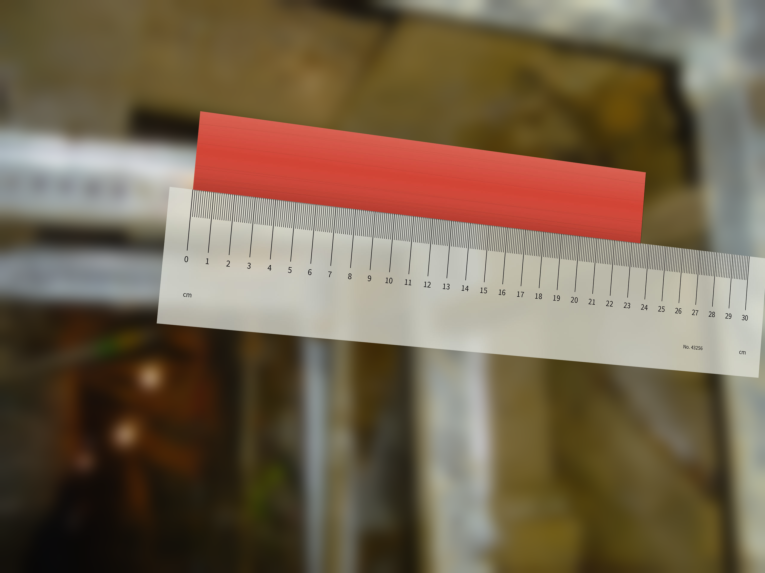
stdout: 23.5 cm
